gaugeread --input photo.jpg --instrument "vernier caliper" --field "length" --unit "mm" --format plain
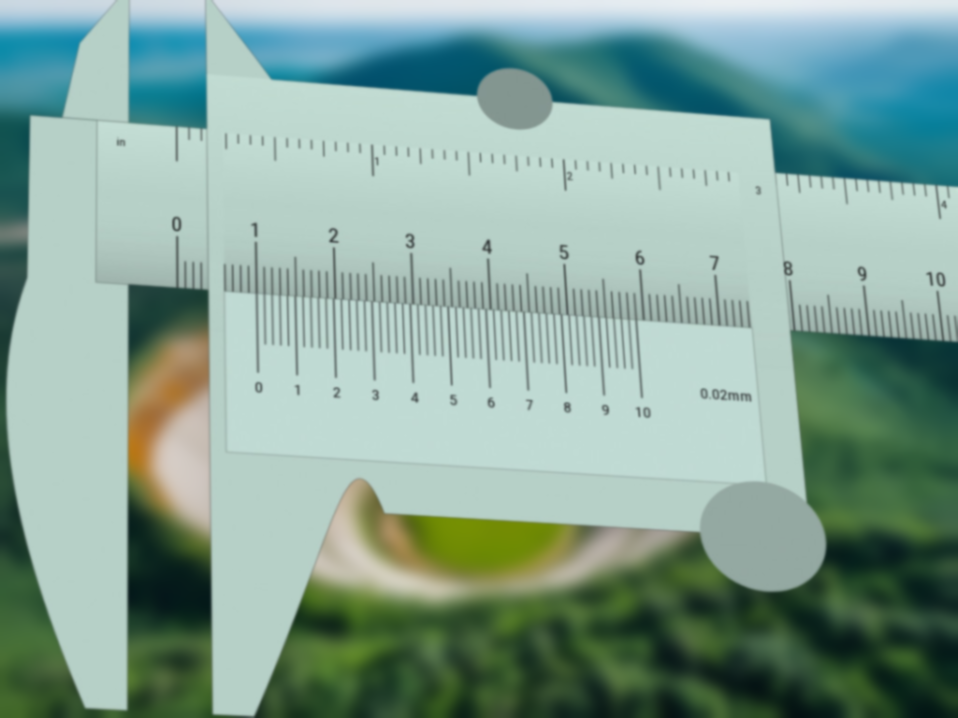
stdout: 10.0 mm
